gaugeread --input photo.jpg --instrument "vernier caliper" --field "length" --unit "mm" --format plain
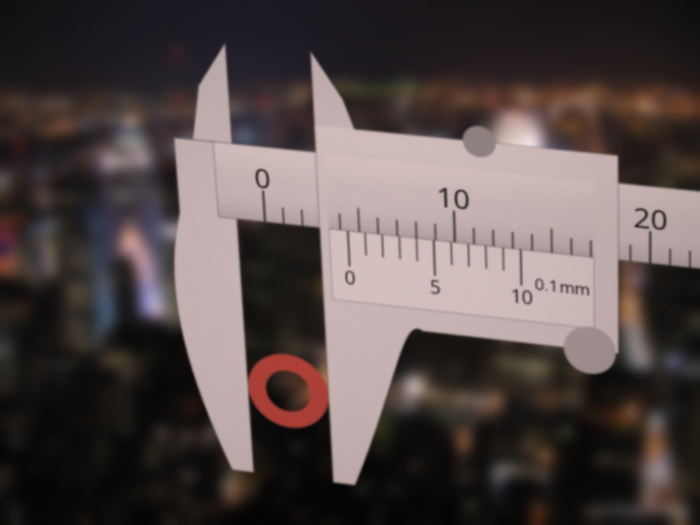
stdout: 4.4 mm
